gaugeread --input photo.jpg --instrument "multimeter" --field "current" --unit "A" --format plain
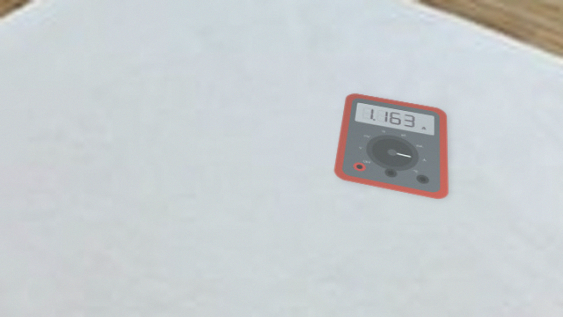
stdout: 1.163 A
